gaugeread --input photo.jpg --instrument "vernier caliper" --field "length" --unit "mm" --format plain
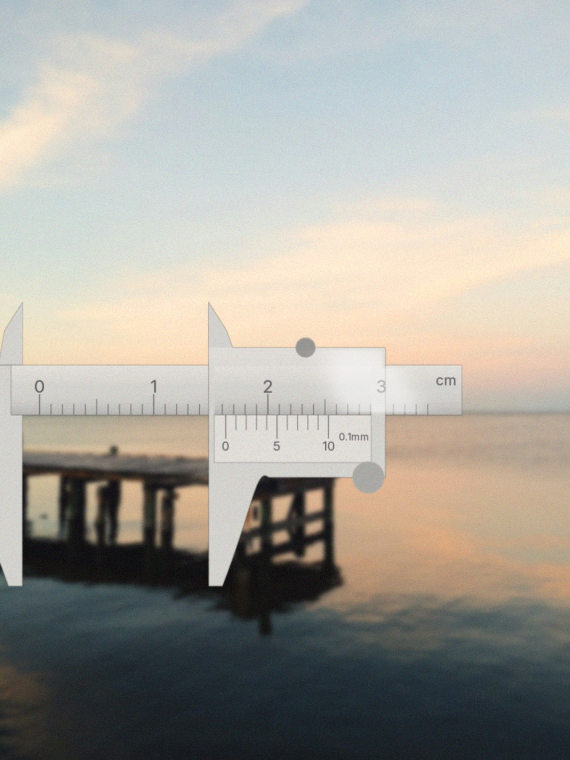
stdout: 16.3 mm
